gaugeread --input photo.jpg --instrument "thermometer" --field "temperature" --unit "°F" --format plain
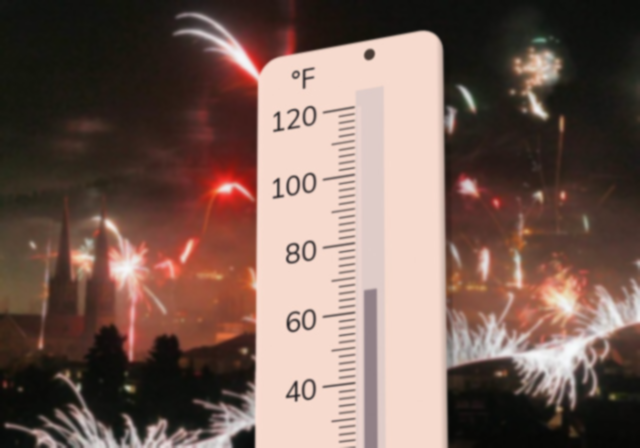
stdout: 66 °F
